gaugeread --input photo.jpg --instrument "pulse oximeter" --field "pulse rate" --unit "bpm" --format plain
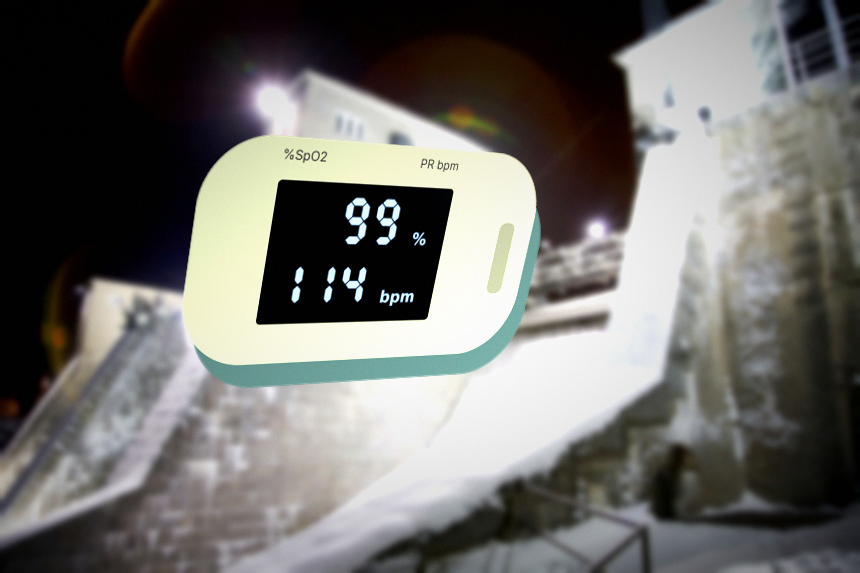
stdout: 114 bpm
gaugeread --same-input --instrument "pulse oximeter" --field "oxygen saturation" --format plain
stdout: 99 %
